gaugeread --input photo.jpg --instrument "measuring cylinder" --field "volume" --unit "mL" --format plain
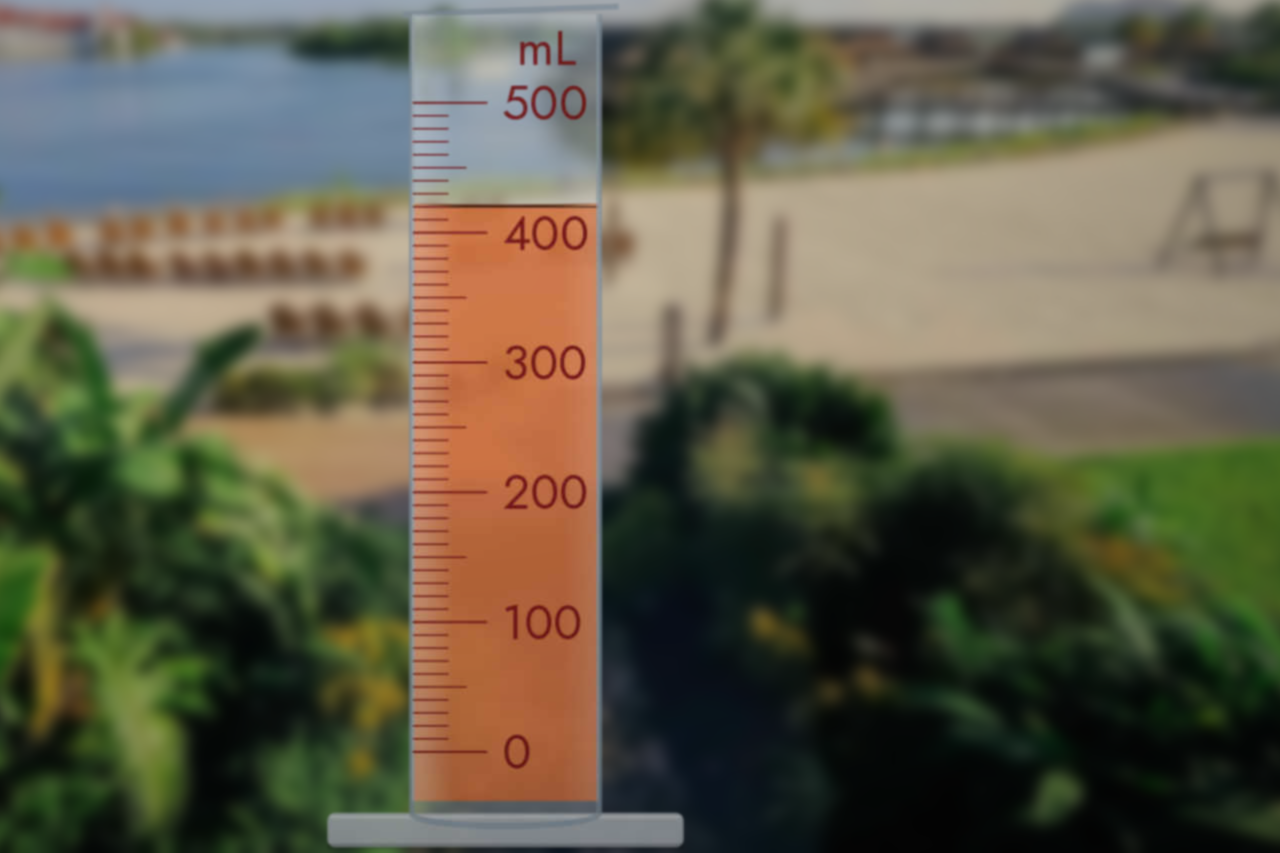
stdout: 420 mL
